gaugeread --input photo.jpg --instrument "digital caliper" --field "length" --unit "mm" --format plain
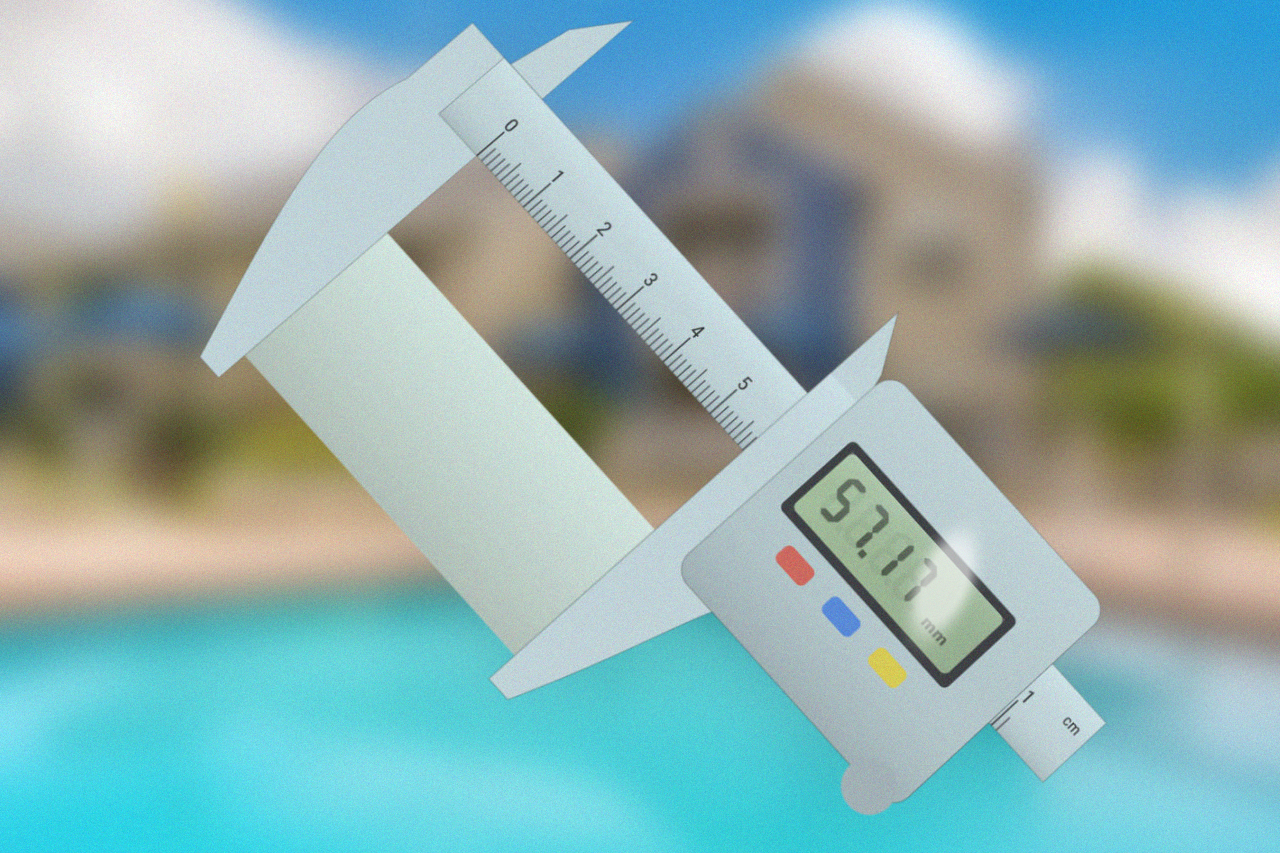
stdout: 57.17 mm
